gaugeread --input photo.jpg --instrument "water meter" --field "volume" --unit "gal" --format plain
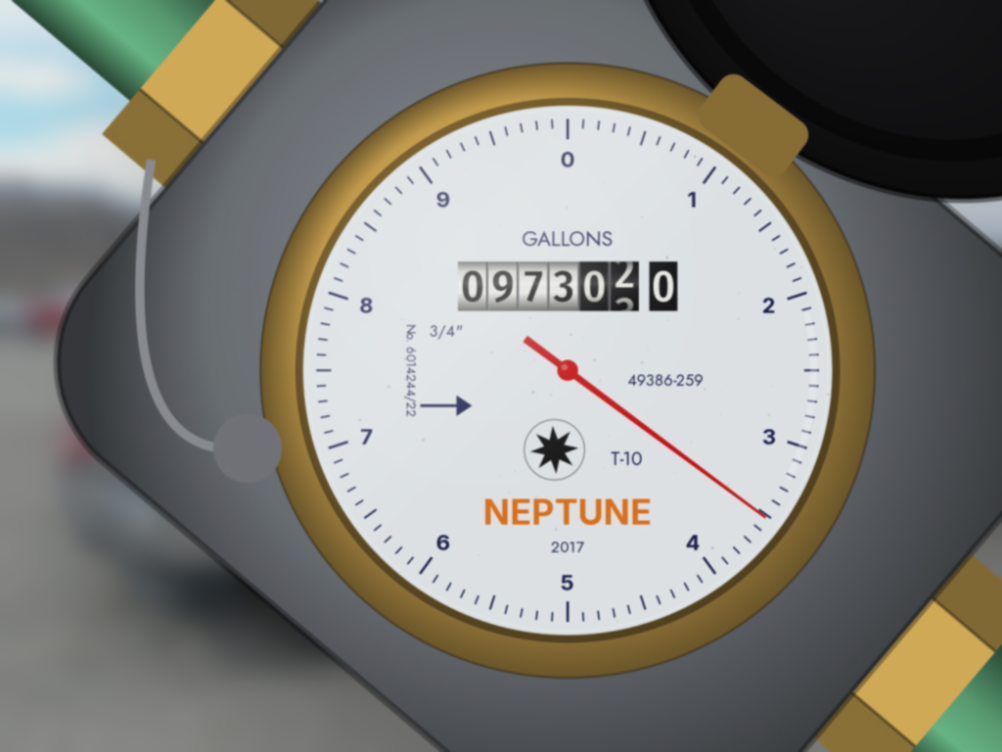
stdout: 973023.5 gal
